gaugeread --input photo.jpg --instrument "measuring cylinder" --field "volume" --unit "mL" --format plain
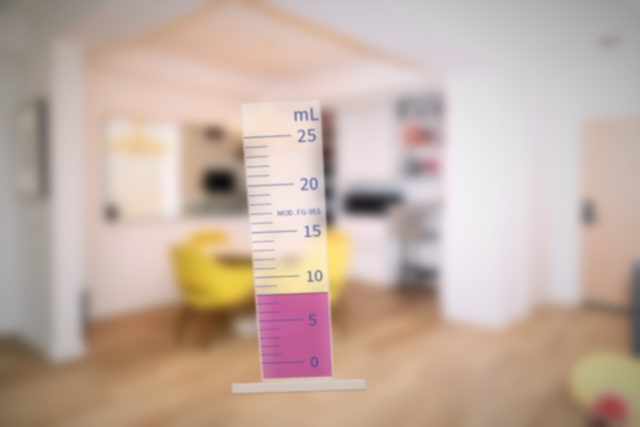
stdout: 8 mL
